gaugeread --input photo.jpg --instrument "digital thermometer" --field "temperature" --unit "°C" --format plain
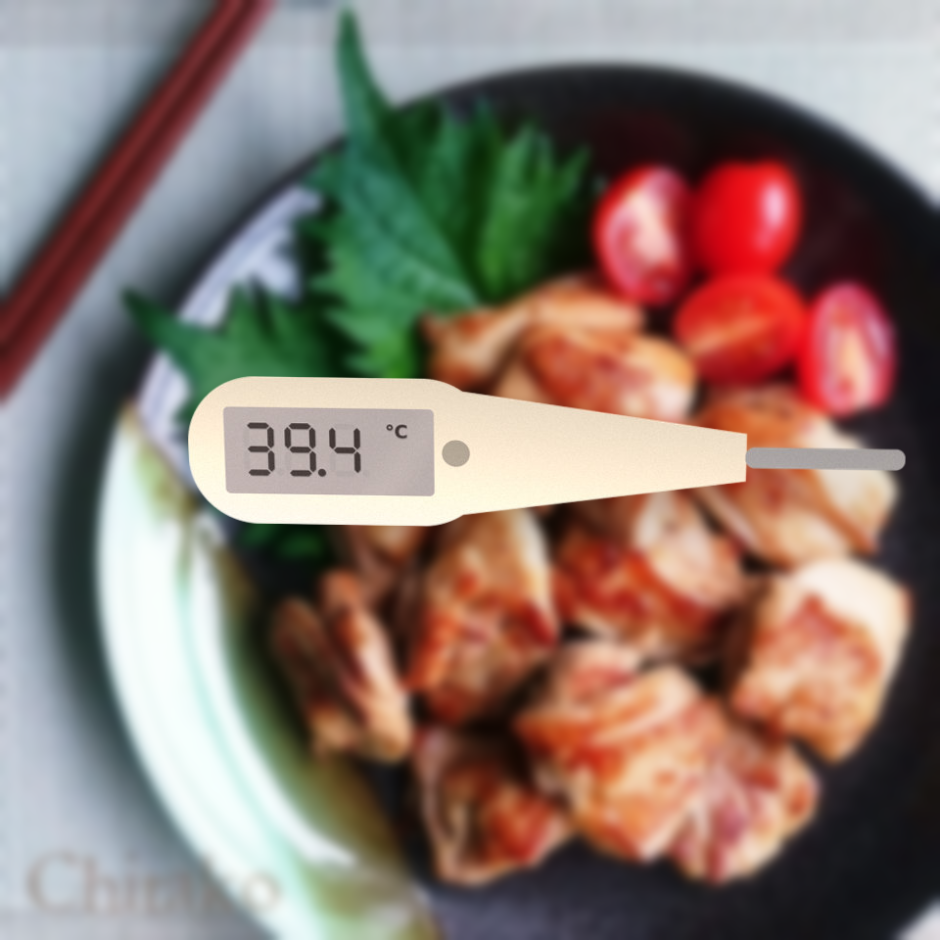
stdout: 39.4 °C
